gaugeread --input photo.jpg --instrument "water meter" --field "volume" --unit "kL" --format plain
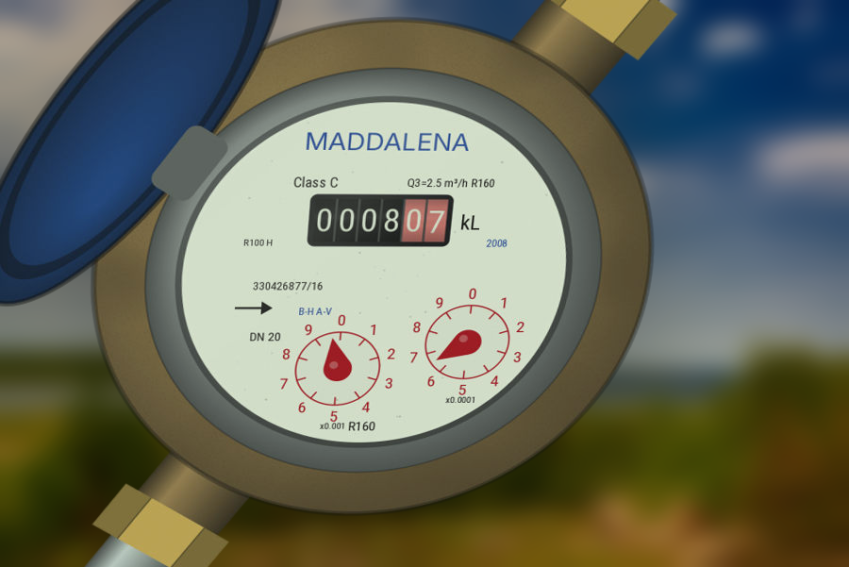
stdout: 8.0696 kL
